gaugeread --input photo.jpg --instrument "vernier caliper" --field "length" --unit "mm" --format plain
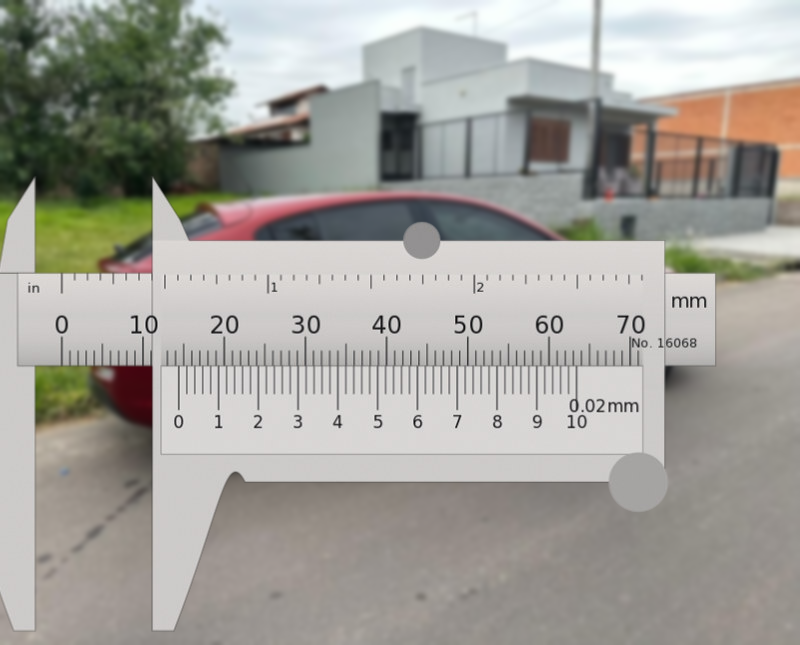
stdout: 14.4 mm
